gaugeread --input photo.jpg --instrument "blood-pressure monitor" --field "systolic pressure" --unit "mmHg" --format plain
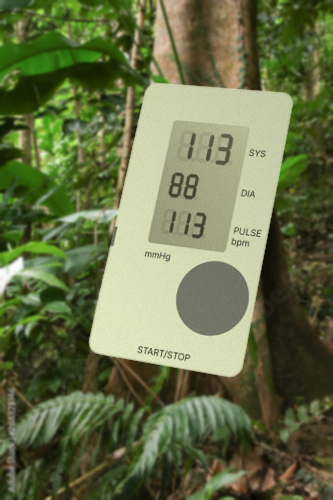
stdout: 113 mmHg
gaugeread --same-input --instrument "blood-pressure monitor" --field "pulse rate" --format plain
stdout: 113 bpm
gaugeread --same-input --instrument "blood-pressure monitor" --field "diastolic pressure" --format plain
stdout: 88 mmHg
